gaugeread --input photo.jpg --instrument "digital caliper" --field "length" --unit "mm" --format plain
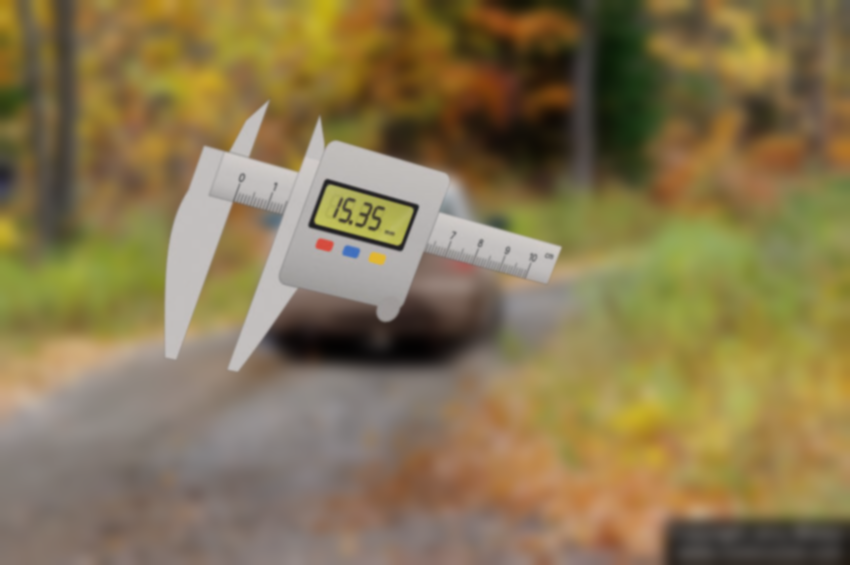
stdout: 15.35 mm
